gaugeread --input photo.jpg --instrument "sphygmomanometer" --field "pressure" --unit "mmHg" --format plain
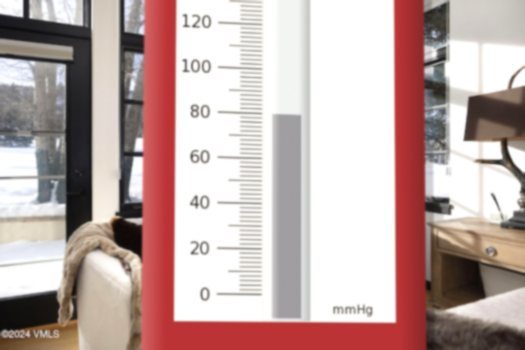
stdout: 80 mmHg
